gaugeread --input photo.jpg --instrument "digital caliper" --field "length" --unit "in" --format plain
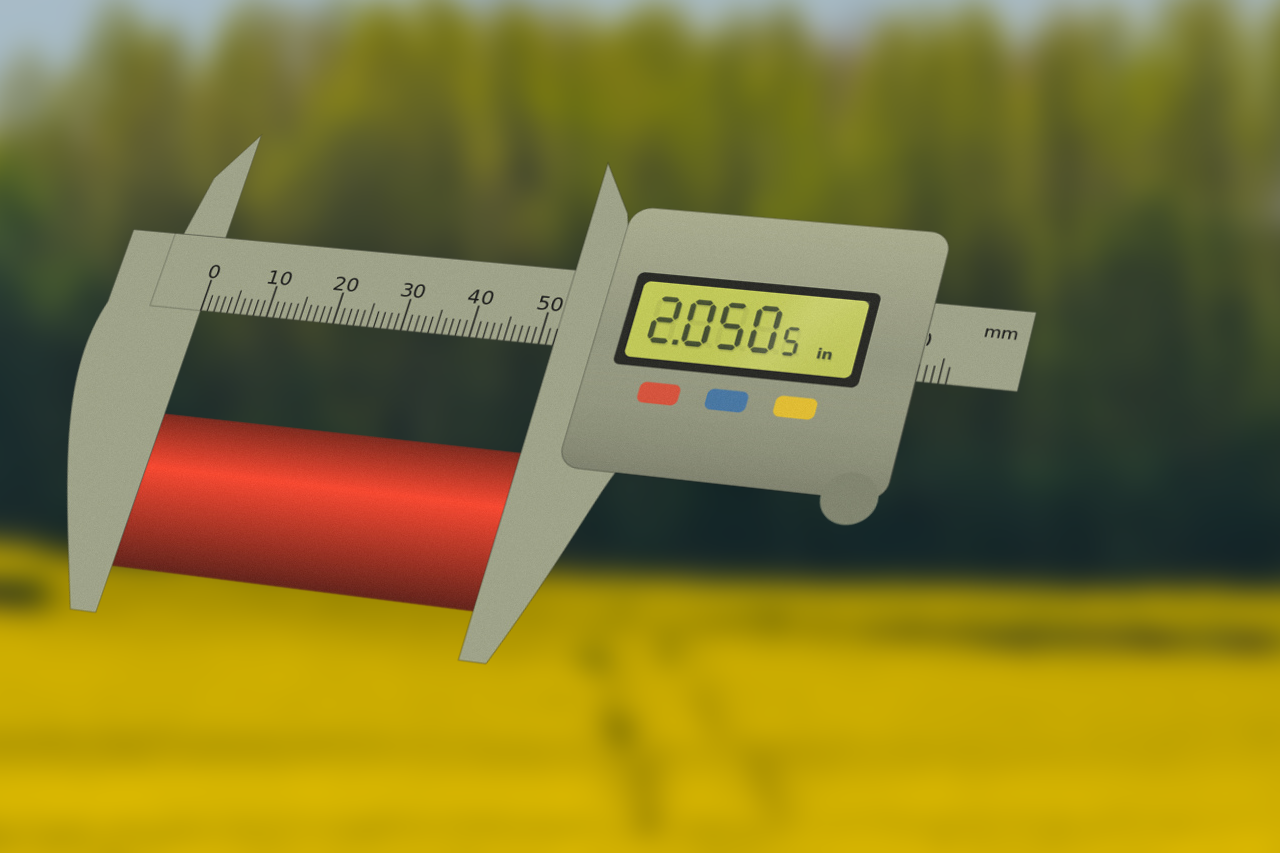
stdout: 2.0505 in
